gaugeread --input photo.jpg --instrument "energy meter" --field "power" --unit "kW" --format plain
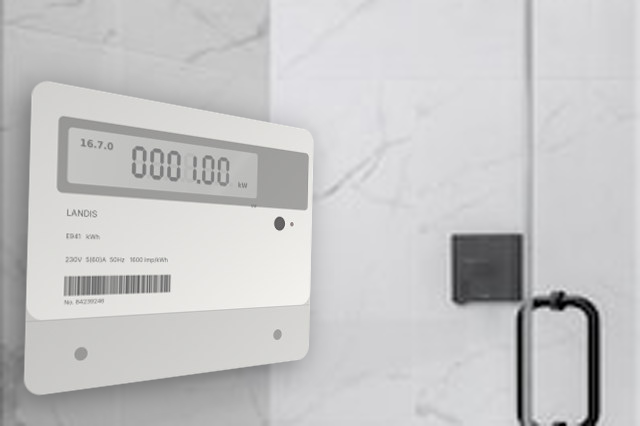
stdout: 1.00 kW
